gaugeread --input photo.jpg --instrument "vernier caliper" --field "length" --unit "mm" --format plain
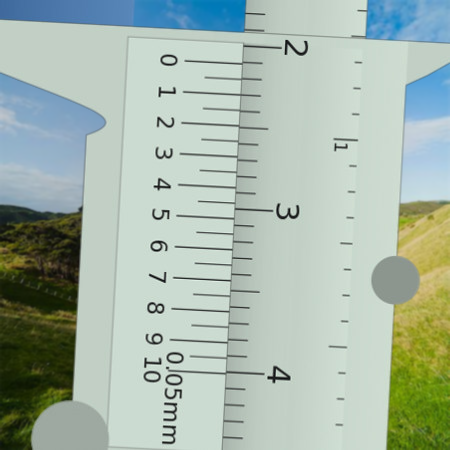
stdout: 21.1 mm
